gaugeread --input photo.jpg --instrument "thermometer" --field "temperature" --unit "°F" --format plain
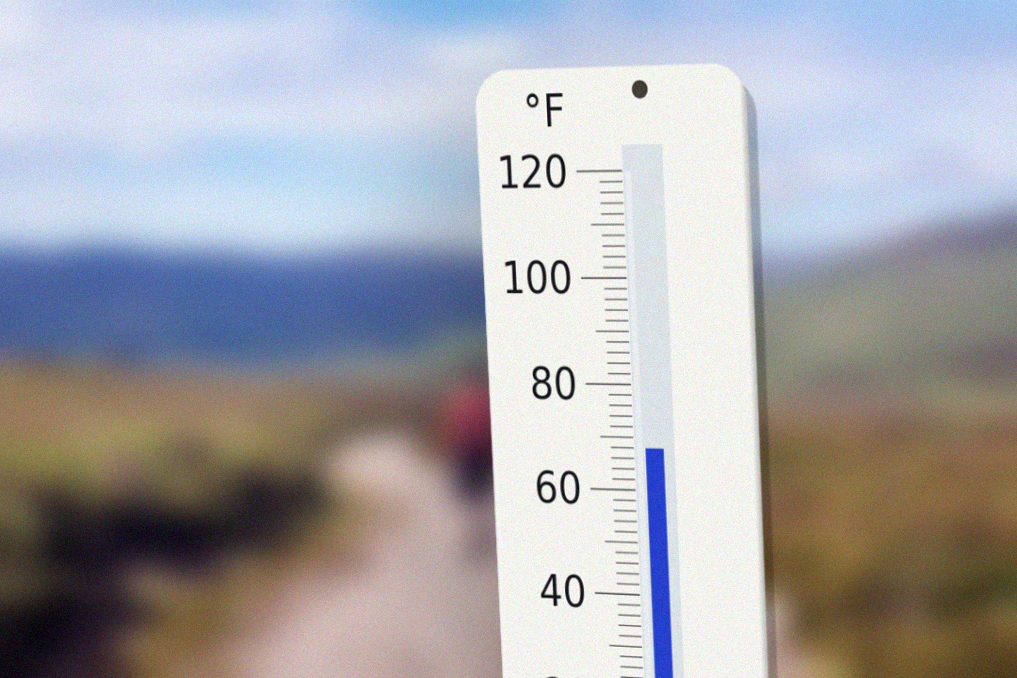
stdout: 68 °F
